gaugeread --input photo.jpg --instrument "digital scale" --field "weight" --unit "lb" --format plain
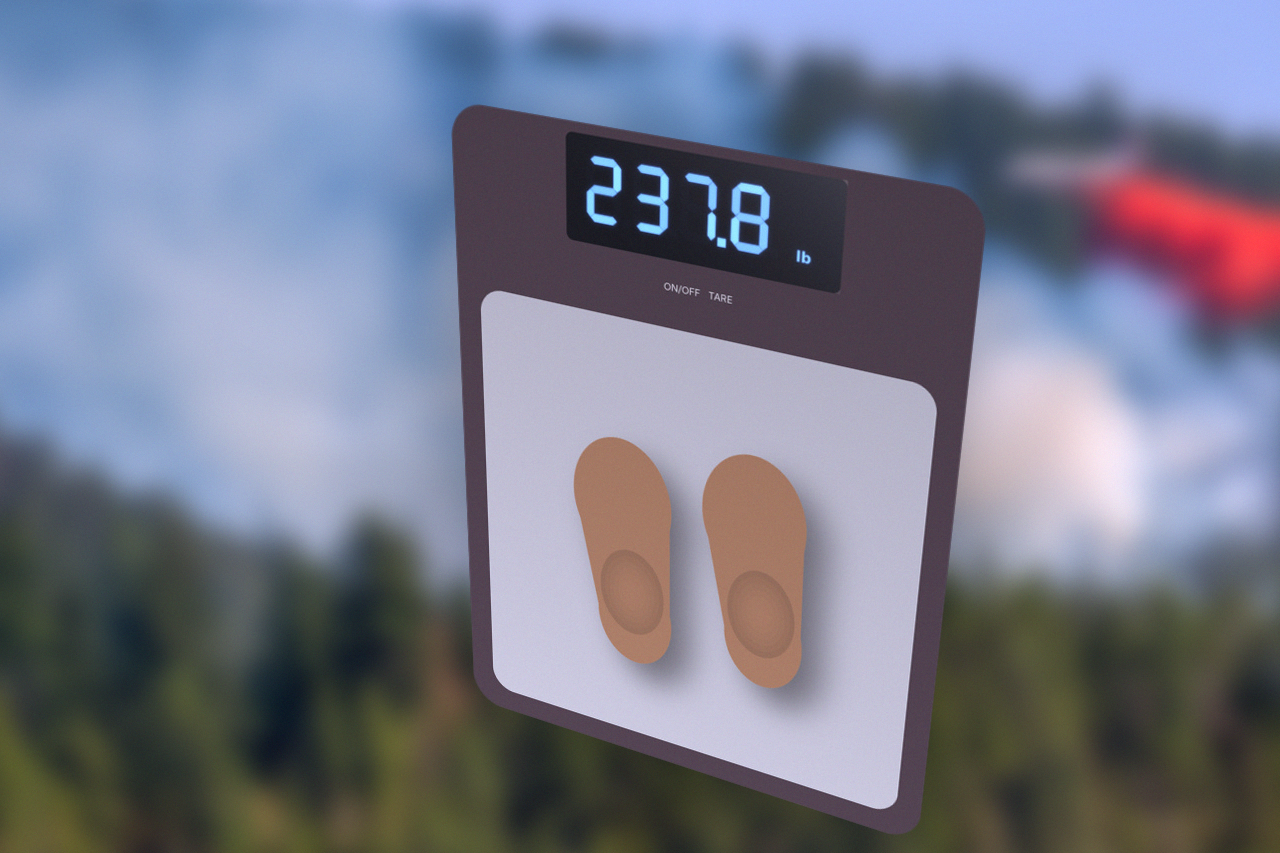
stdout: 237.8 lb
